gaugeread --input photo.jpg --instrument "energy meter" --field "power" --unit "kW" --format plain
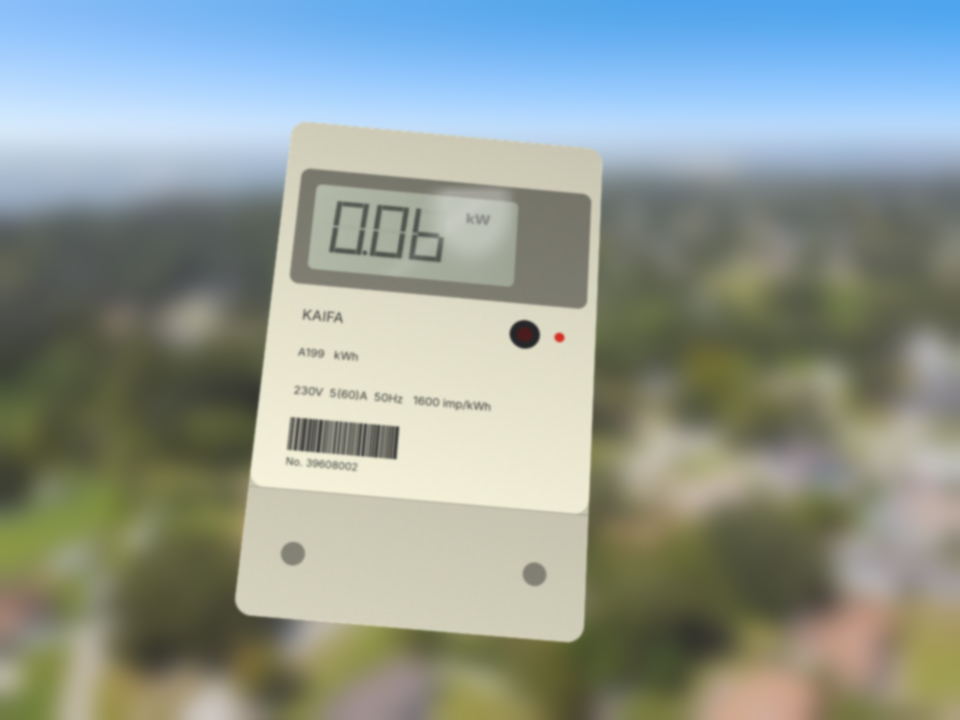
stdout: 0.06 kW
